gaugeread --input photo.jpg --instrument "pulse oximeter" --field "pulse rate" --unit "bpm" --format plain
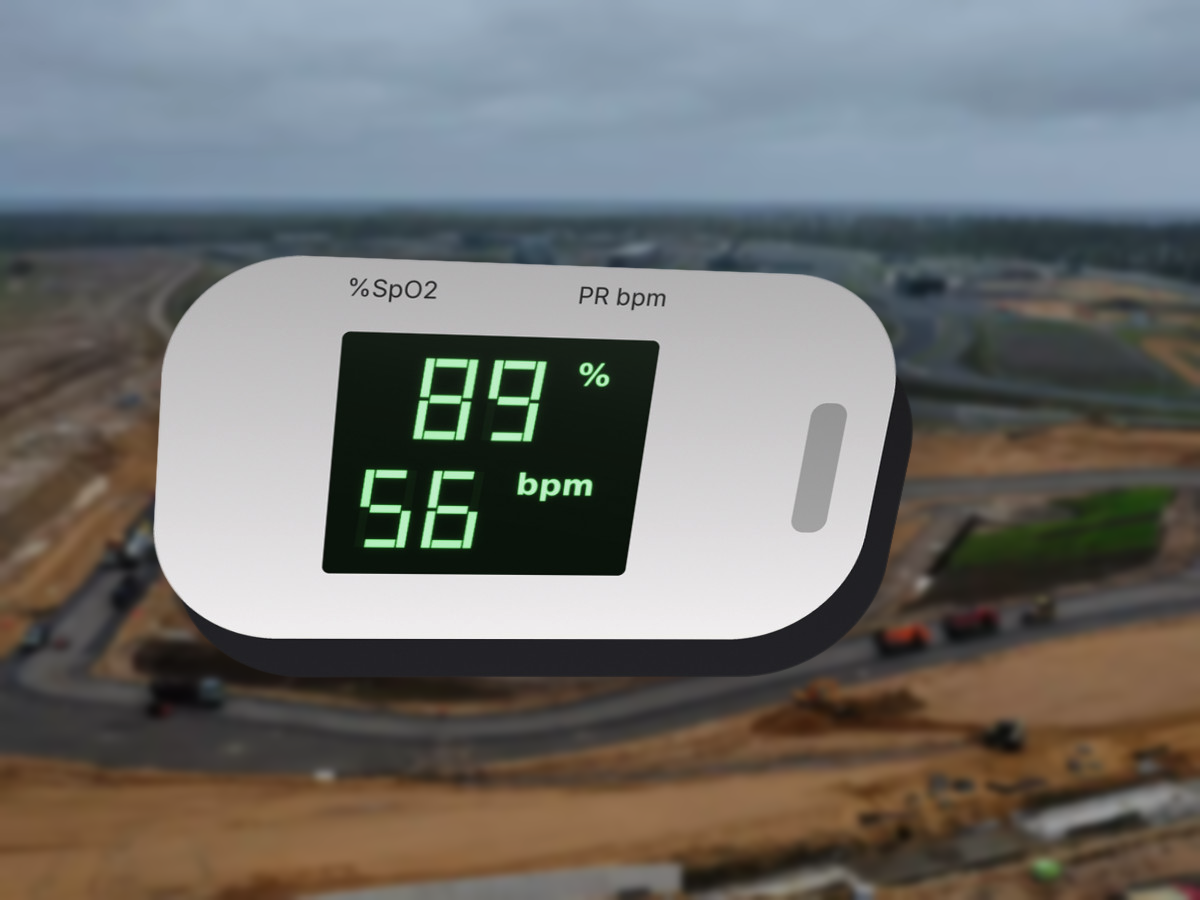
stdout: 56 bpm
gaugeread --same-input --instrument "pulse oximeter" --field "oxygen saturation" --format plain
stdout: 89 %
